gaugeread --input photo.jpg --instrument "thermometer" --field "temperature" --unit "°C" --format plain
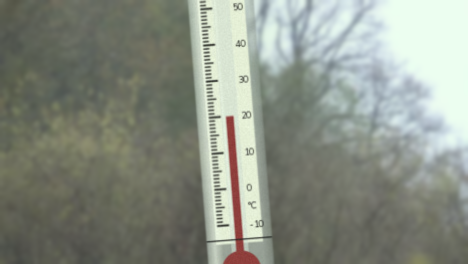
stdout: 20 °C
